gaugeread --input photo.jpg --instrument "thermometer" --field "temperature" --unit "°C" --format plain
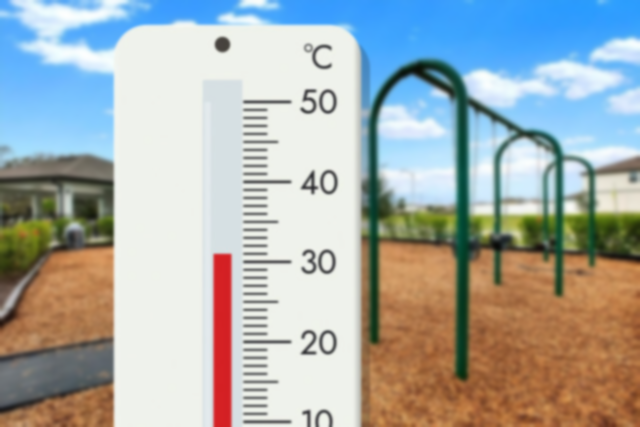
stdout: 31 °C
